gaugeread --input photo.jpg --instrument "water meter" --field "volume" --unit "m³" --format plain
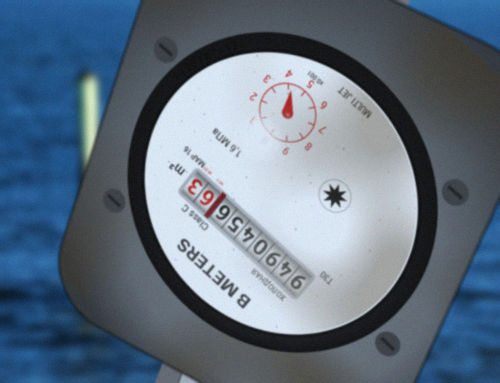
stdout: 9490456.634 m³
